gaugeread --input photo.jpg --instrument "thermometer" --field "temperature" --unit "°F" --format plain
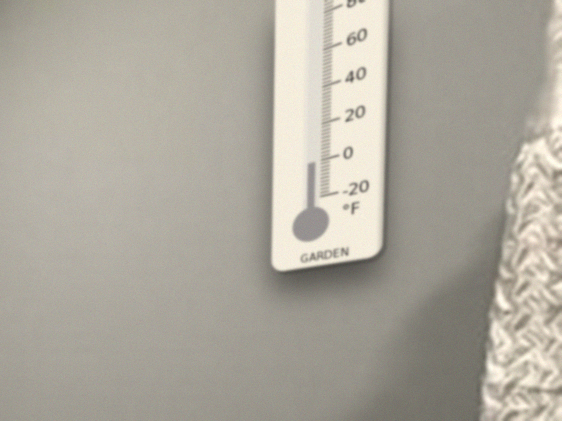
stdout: 0 °F
